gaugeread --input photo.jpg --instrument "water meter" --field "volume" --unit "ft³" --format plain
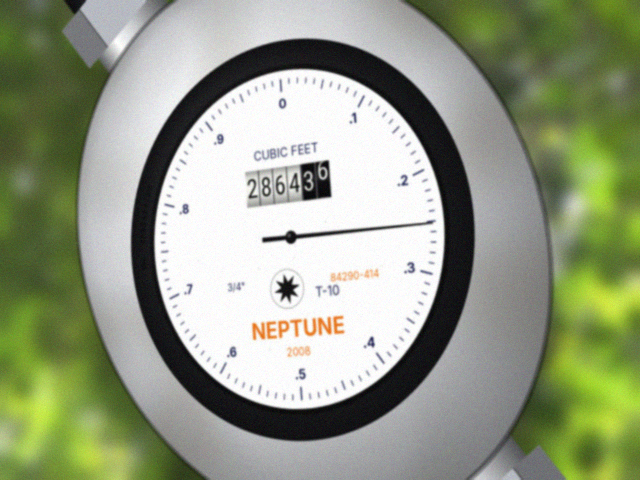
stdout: 286436.25 ft³
